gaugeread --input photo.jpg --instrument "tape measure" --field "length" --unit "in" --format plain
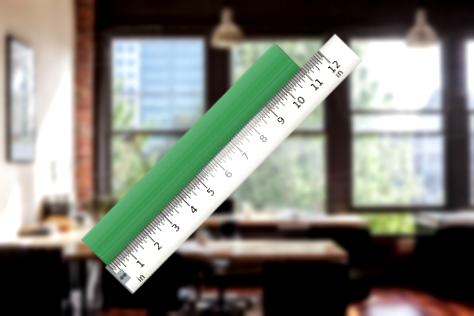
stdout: 11 in
